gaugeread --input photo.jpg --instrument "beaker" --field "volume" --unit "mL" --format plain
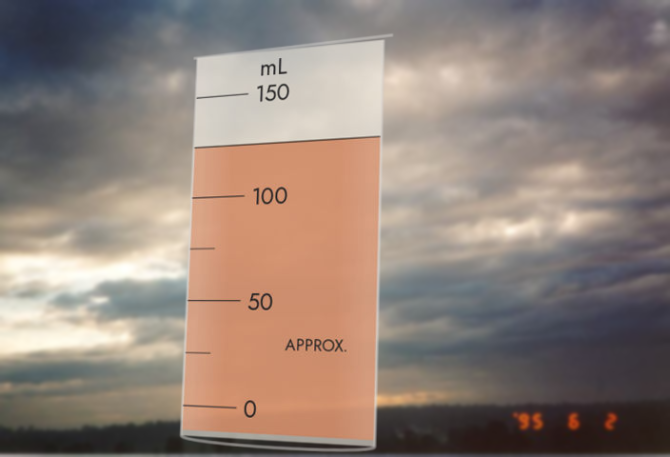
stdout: 125 mL
